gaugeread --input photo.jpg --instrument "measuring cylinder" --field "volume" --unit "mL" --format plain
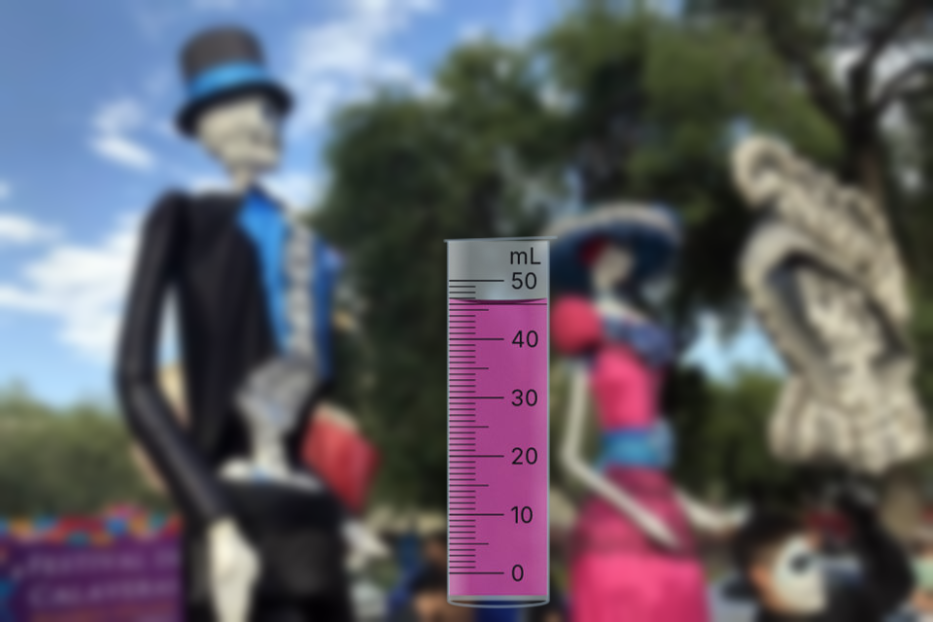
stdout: 46 mL
